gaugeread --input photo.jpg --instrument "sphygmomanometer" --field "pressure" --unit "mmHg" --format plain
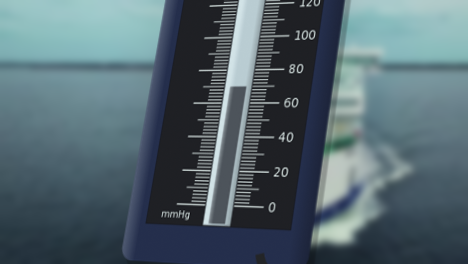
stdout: 70 mmHg
